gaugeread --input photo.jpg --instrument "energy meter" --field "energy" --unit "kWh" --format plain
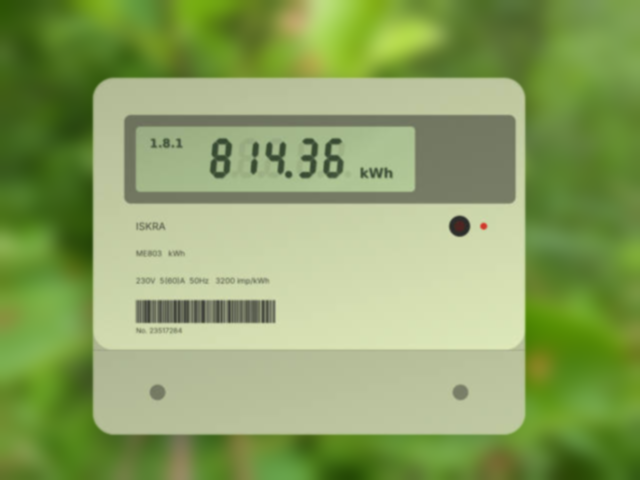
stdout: 814.36 kWh
